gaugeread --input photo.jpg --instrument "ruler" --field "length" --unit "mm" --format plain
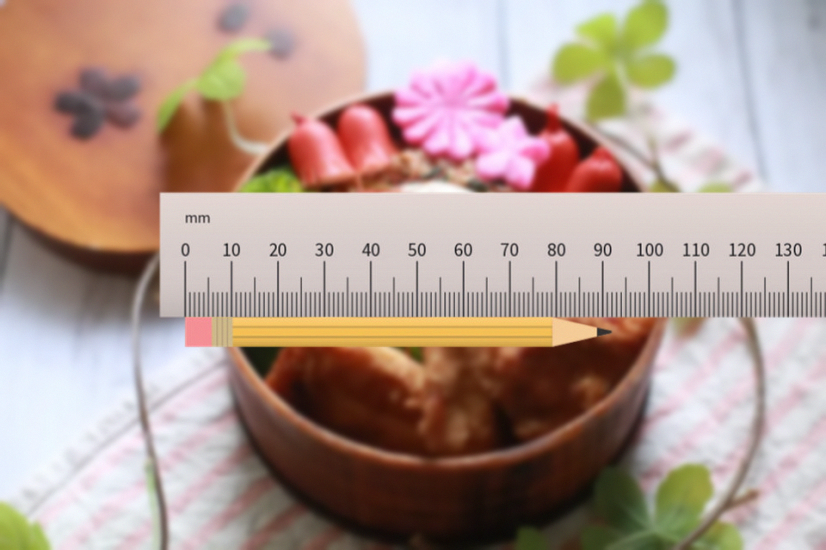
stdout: 92 mm
